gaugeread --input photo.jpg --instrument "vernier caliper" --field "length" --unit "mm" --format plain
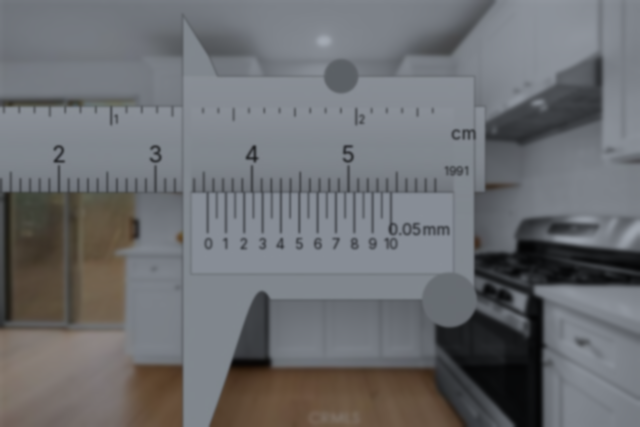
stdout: 35.4 mm
